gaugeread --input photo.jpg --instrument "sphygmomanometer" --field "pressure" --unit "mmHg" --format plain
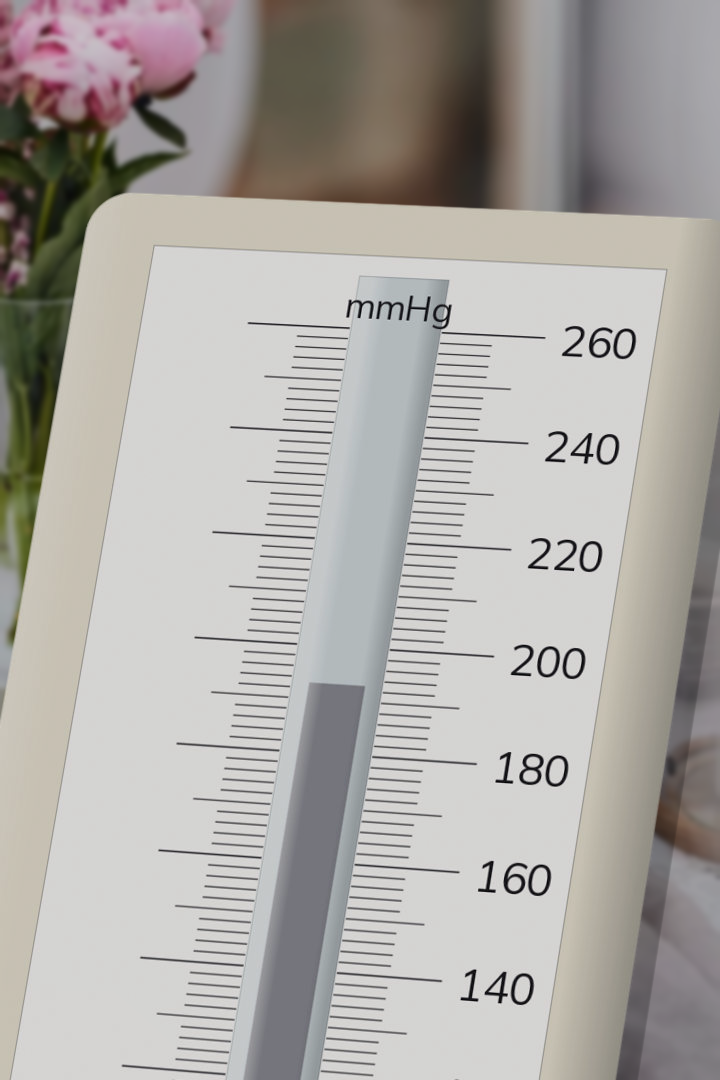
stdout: 193 mmHg
